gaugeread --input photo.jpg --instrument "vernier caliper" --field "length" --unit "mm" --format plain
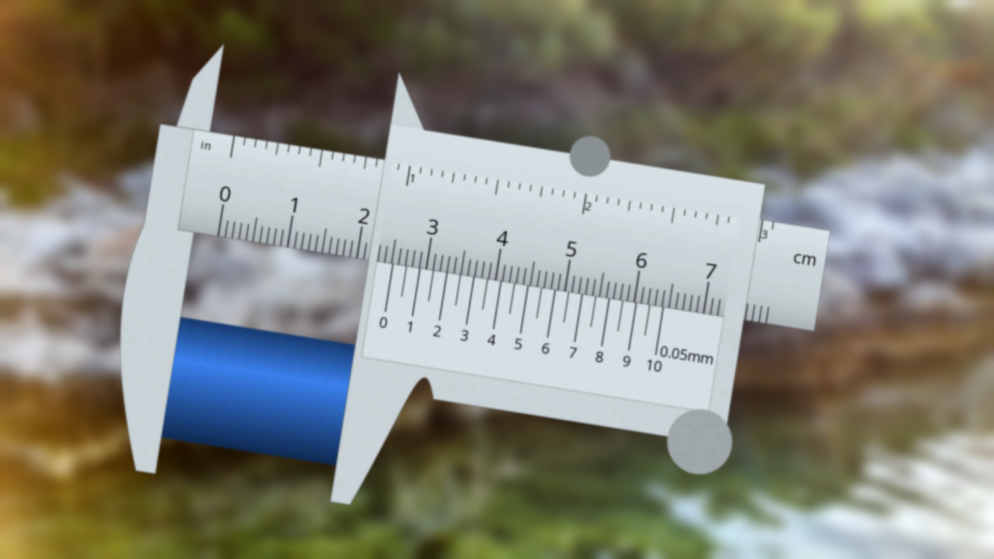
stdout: 25.2 mm
